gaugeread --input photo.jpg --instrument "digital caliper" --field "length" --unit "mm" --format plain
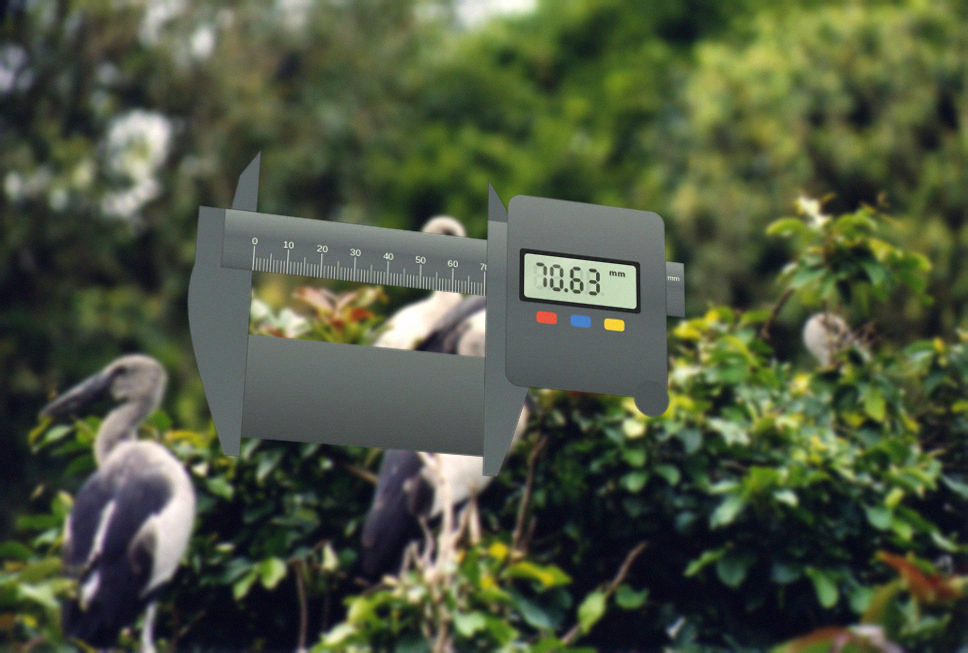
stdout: 70.63 mm
